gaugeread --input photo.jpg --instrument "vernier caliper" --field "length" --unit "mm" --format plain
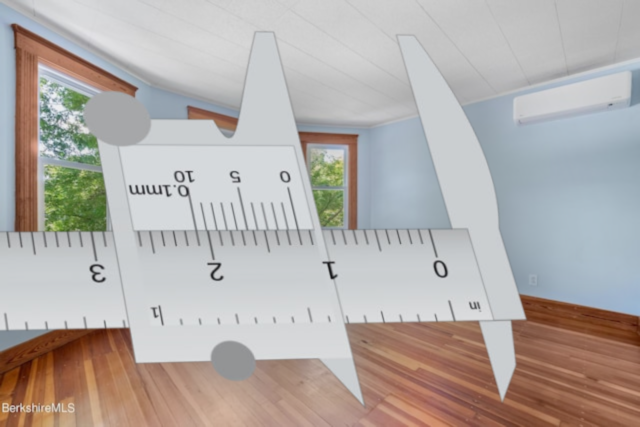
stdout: 12.0 mm
